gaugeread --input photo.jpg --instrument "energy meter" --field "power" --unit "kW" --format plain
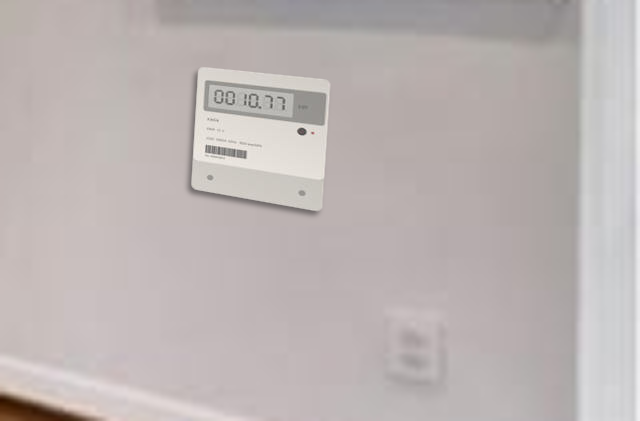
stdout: 10.77 kW
